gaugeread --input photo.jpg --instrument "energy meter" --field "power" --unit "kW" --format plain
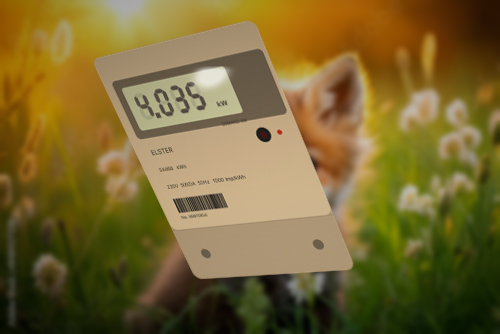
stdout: 4.035 kW
